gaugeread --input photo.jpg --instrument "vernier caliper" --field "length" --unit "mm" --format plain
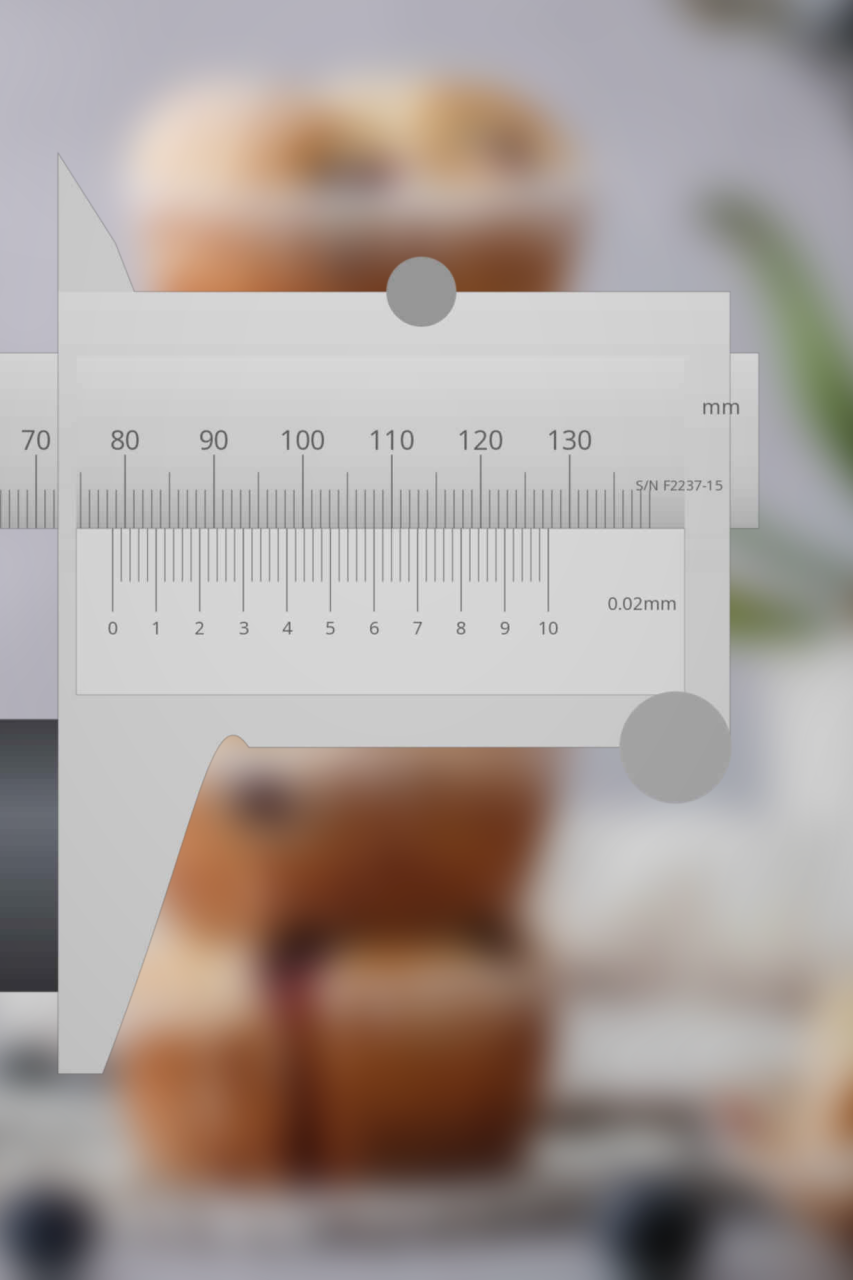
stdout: 78.6 mm
